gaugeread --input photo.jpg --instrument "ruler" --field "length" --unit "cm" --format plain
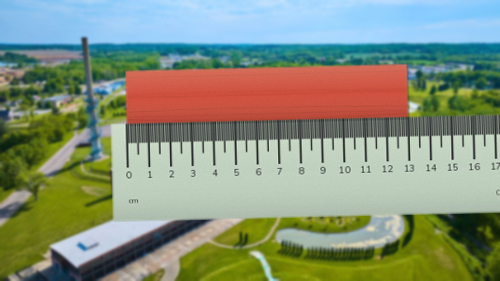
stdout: 13 cm
